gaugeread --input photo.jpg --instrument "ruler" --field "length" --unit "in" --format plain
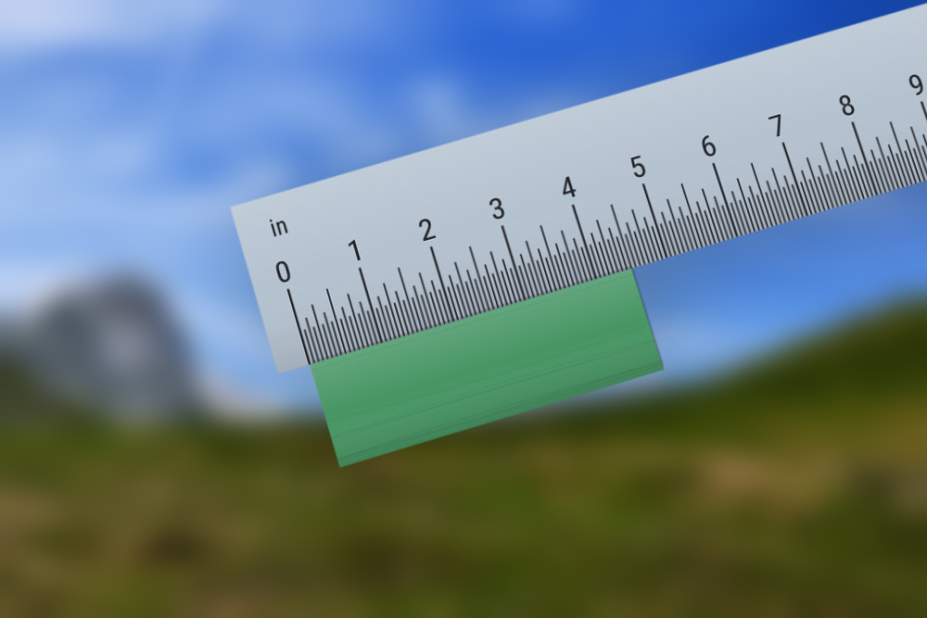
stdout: 4.5 in
